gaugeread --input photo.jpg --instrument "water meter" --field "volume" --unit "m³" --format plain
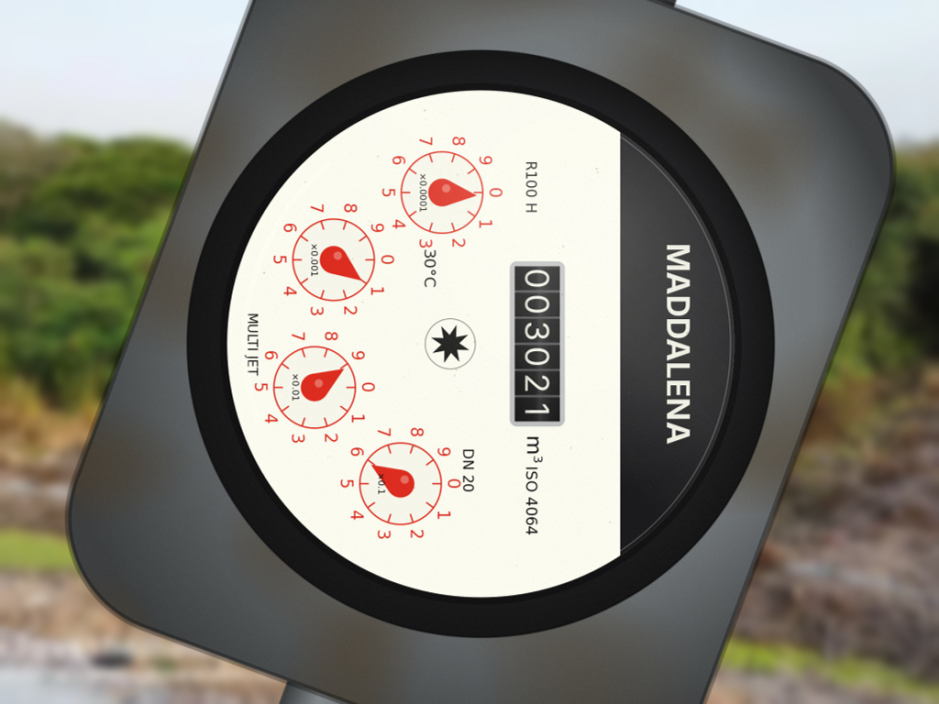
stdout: 3021.5910 m³
